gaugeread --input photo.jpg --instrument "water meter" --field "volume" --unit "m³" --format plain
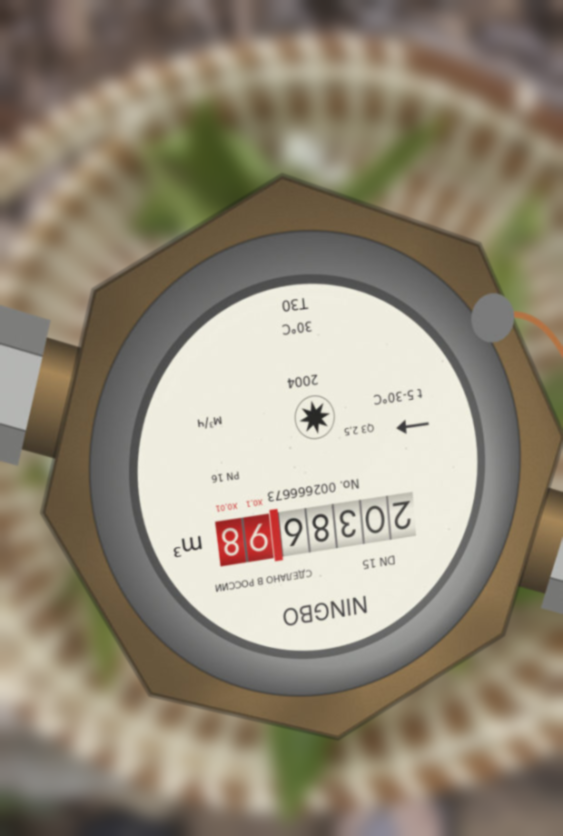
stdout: 20386.98 m³
